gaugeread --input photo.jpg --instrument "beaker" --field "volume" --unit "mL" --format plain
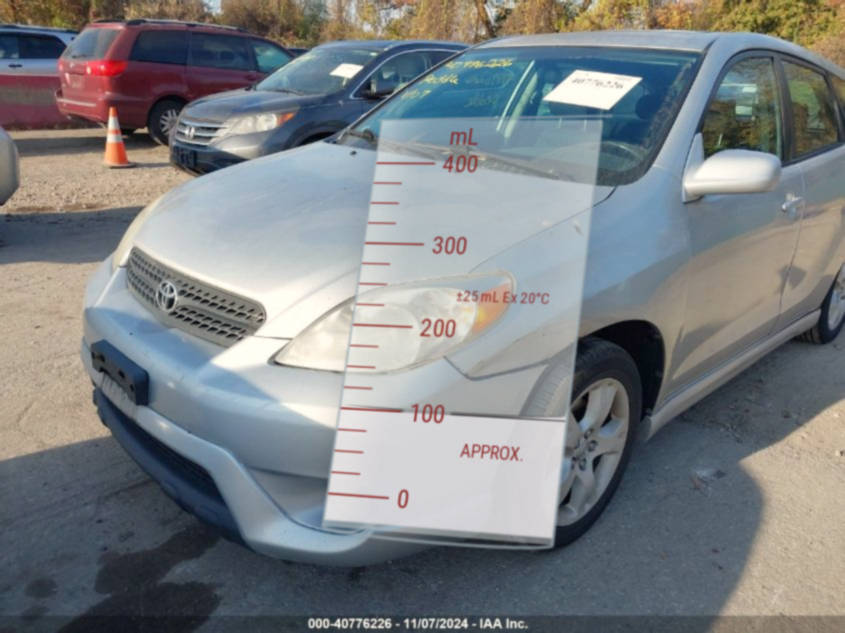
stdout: 100 mL
